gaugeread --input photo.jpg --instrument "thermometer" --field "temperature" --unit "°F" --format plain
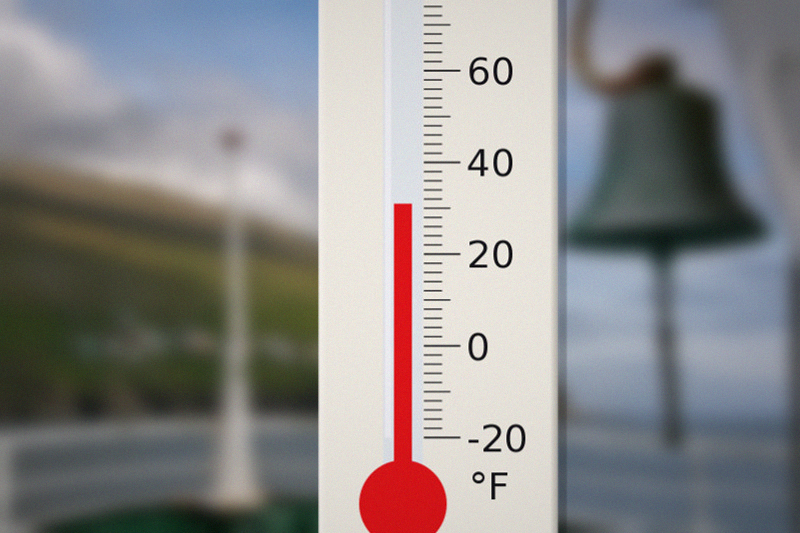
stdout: 31 °F
